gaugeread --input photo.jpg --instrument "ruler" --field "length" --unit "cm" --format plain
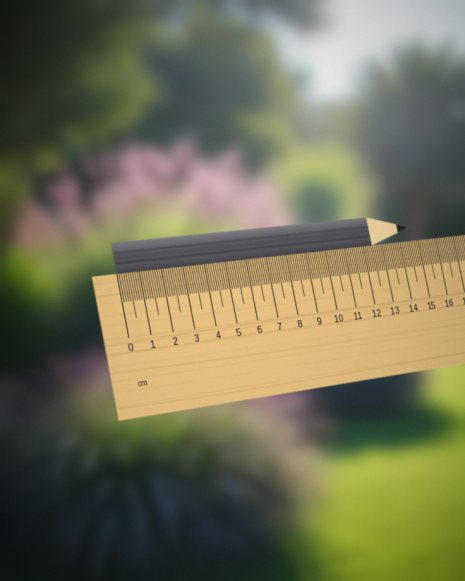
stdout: 14.5 cm
